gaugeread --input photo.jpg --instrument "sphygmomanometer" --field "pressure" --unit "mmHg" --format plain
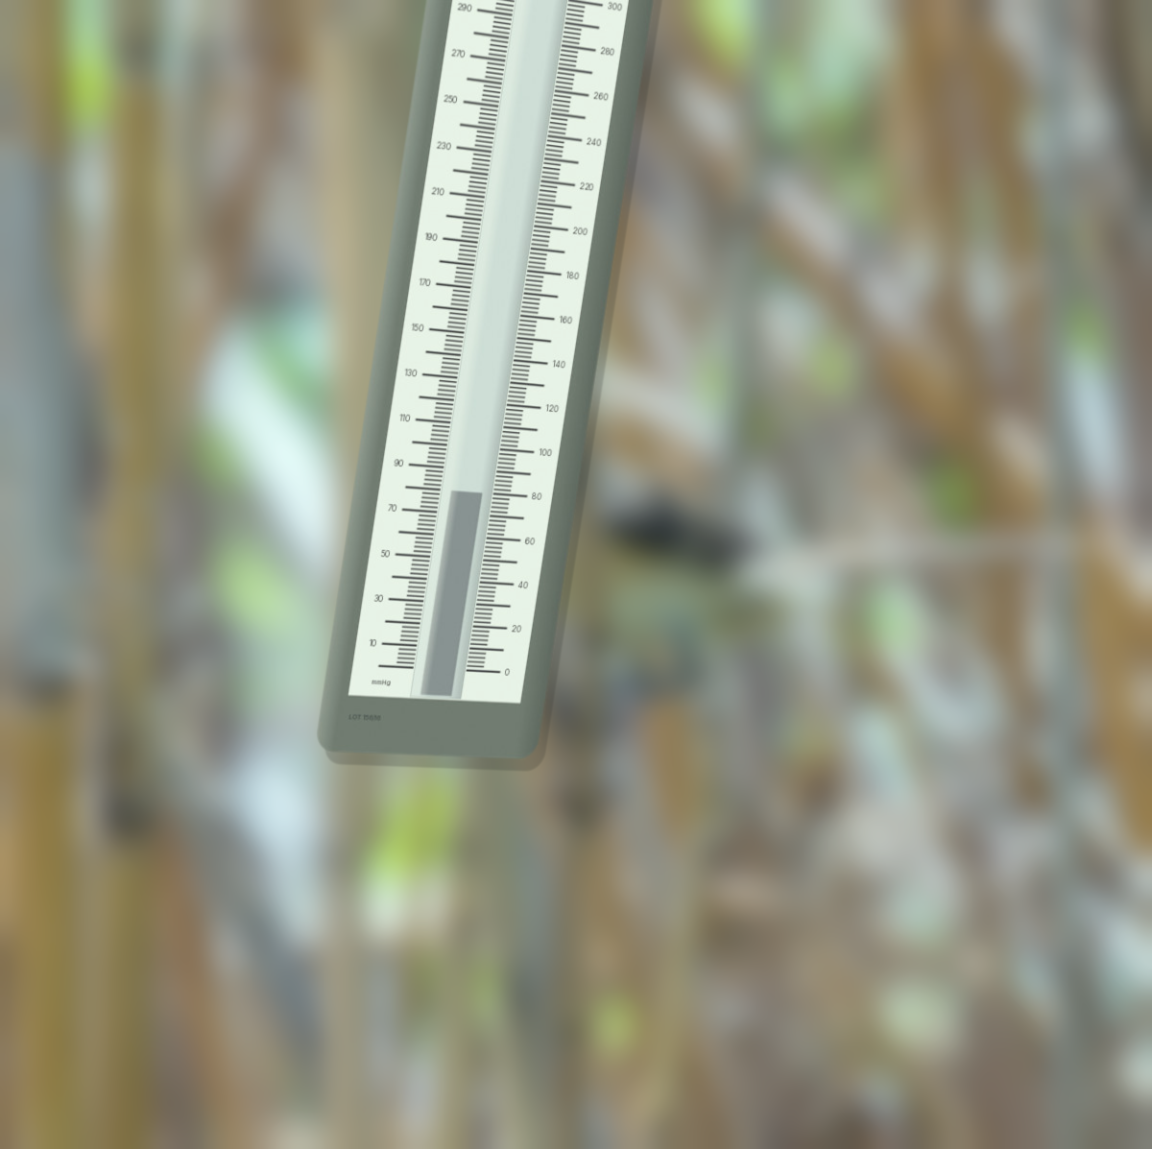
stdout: 80 mmHg
